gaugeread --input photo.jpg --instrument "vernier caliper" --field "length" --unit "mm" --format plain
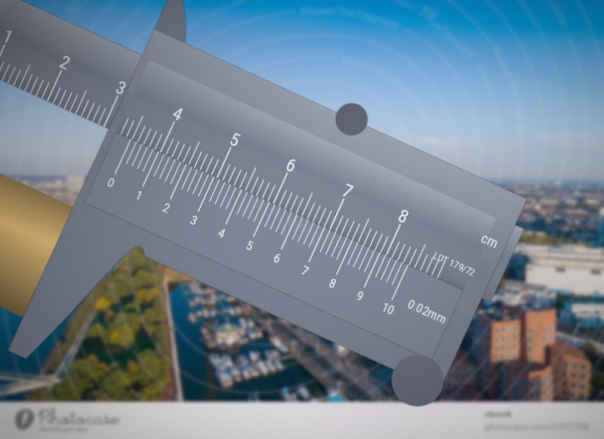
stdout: 34.8 mm
